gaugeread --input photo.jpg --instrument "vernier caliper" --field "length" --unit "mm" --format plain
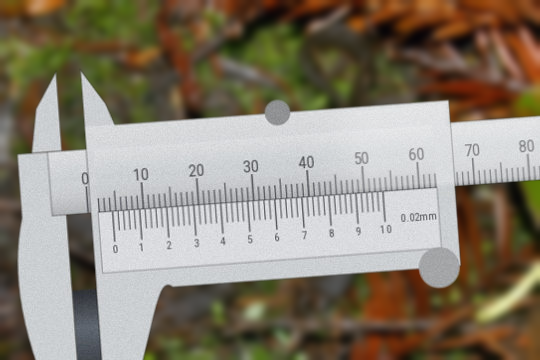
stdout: 4.4 mm
